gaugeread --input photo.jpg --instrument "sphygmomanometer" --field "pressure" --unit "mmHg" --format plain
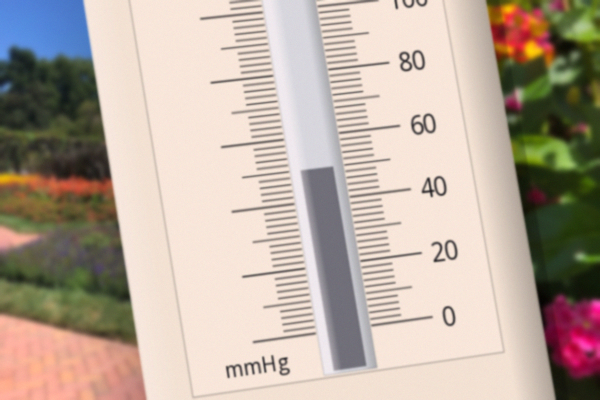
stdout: 50 mmHg
